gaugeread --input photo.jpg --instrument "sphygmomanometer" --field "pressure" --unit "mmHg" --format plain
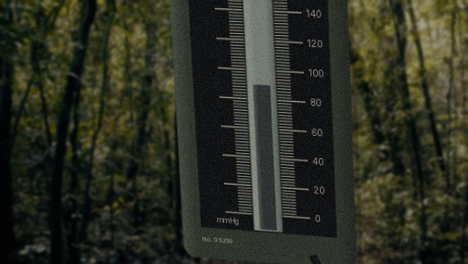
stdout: 90 mmHg
